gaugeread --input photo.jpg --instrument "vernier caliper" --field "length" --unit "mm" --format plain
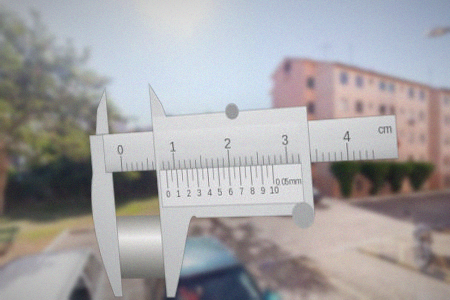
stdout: 8.5 mm
